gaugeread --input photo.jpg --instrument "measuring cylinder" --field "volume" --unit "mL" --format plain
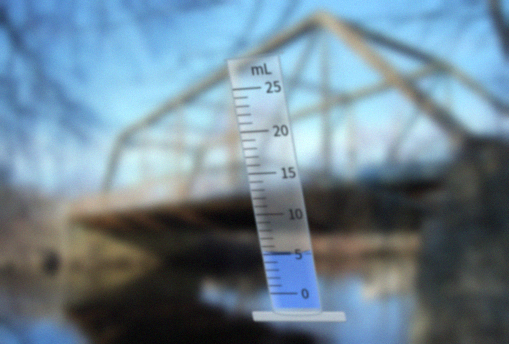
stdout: 5 mL
